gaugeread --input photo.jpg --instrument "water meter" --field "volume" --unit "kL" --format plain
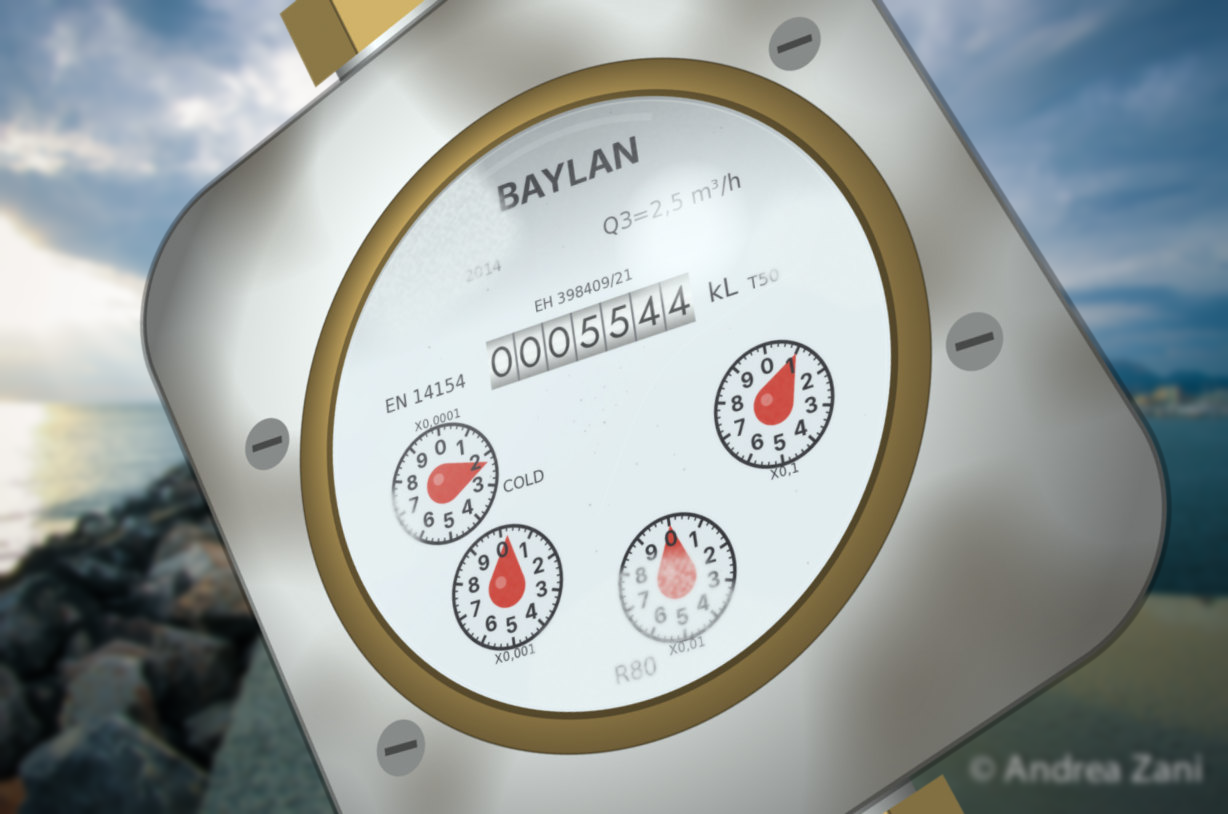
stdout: 5544.1002 kL
